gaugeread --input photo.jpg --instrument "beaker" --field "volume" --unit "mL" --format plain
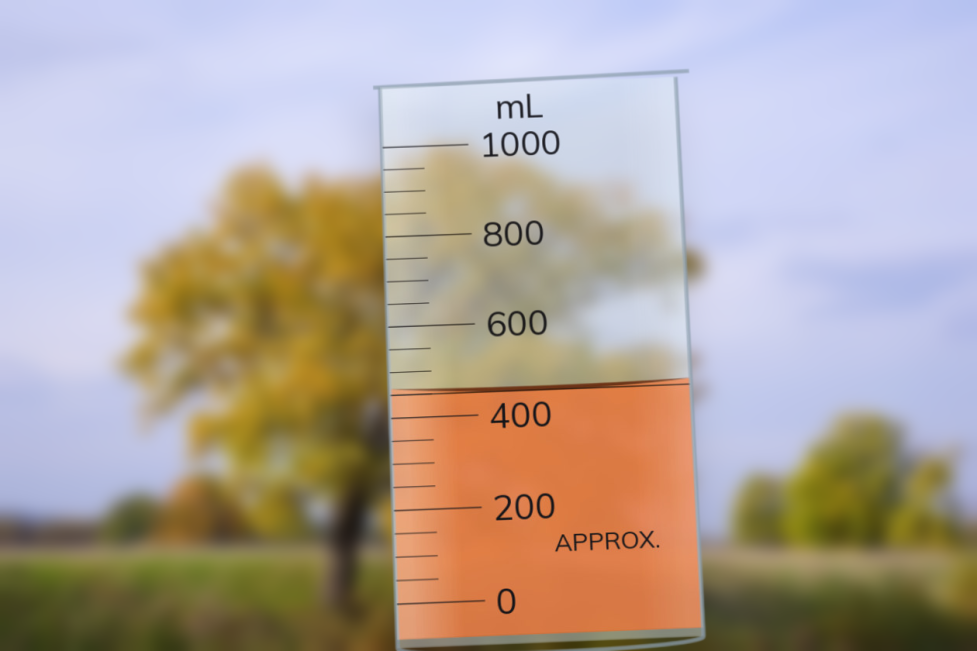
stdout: 450 mL
